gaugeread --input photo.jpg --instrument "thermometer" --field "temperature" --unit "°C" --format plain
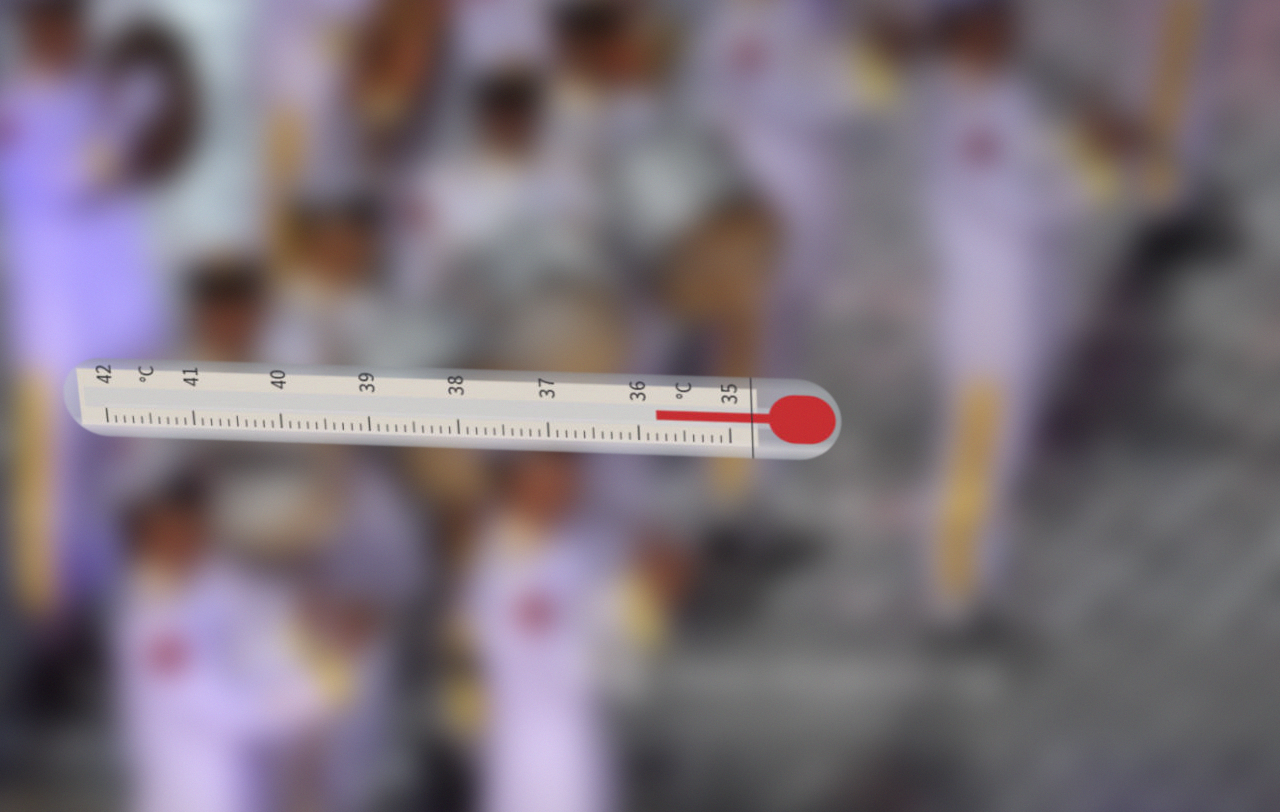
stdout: 35.8 °C
